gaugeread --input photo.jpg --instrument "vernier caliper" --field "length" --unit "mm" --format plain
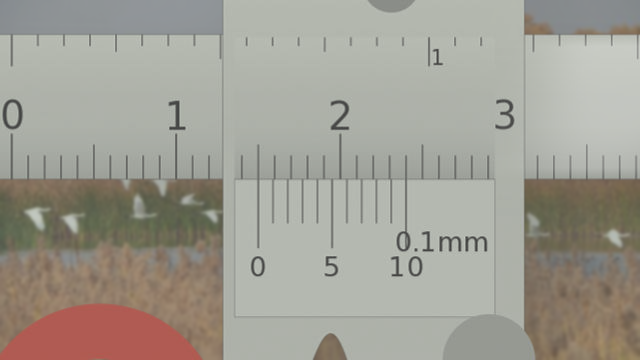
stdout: 15.0 mm
